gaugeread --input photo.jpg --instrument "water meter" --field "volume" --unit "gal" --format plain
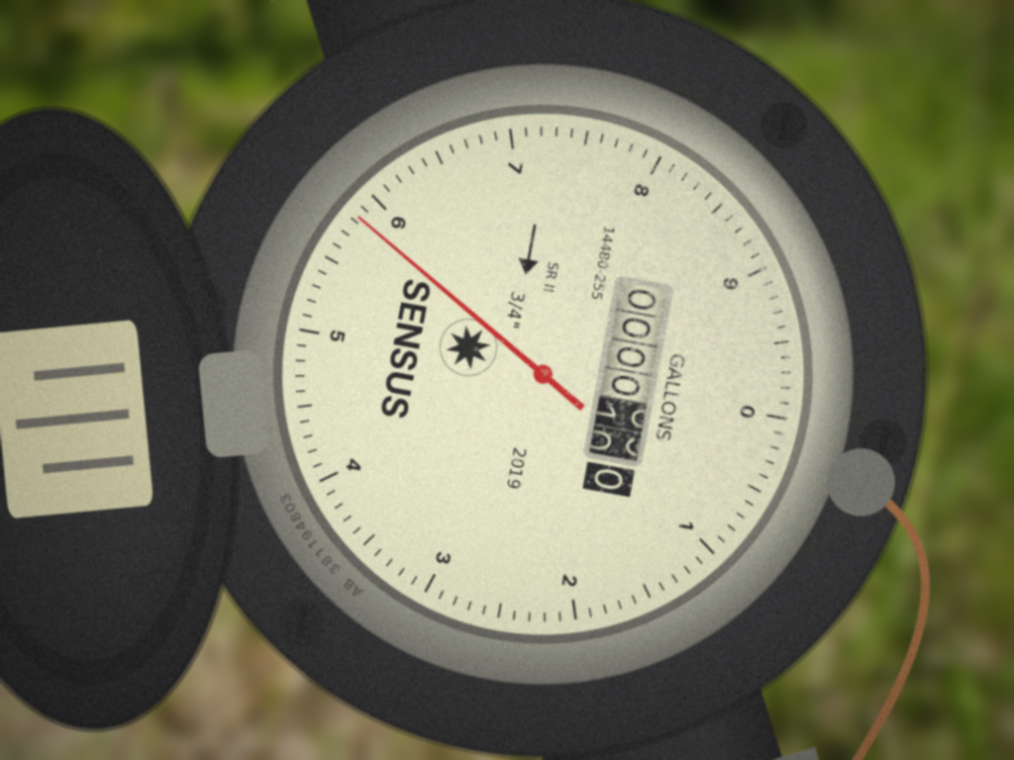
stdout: 95.8 gal
